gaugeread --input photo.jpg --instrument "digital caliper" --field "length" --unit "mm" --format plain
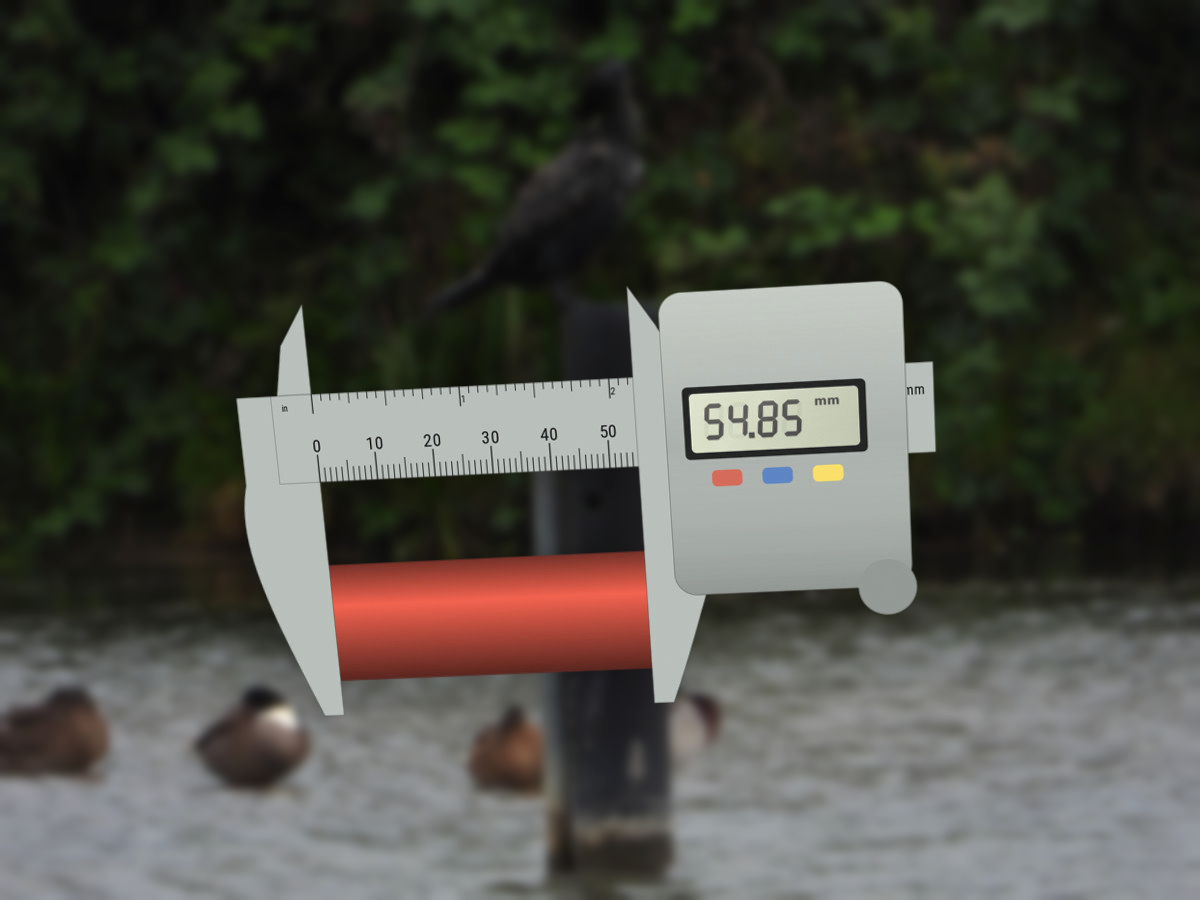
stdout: 54.85 mm
